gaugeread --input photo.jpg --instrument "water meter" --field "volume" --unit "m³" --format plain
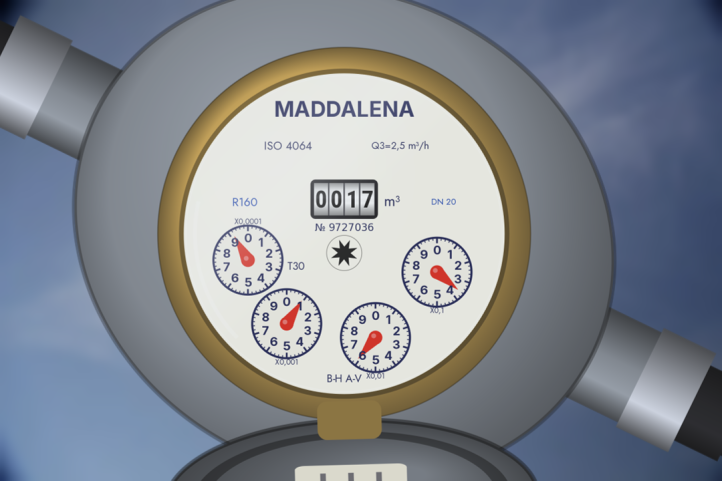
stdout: 17.3609 m³
